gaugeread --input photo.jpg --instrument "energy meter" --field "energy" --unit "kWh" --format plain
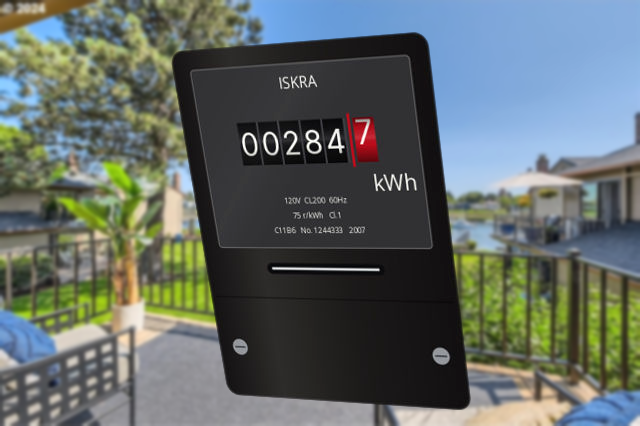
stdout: 284.7 kWh
